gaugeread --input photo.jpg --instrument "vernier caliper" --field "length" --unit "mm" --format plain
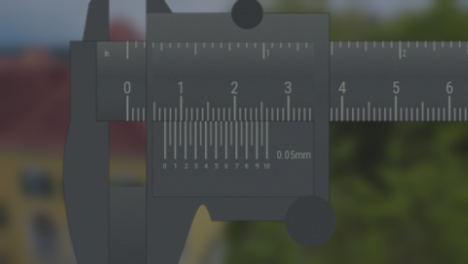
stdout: 7.0 mm
